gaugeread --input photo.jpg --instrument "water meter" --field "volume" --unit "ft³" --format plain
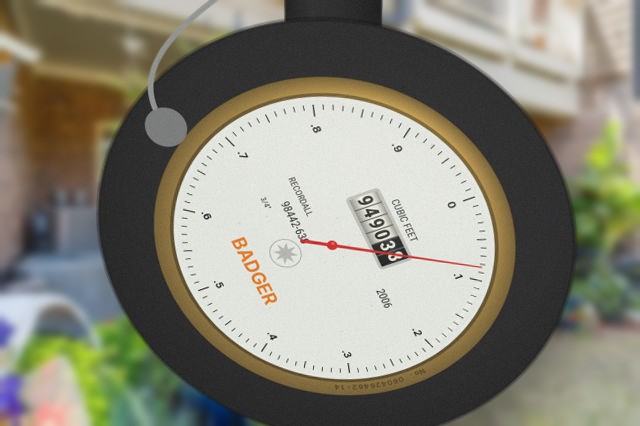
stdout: 949038.08 ft³
